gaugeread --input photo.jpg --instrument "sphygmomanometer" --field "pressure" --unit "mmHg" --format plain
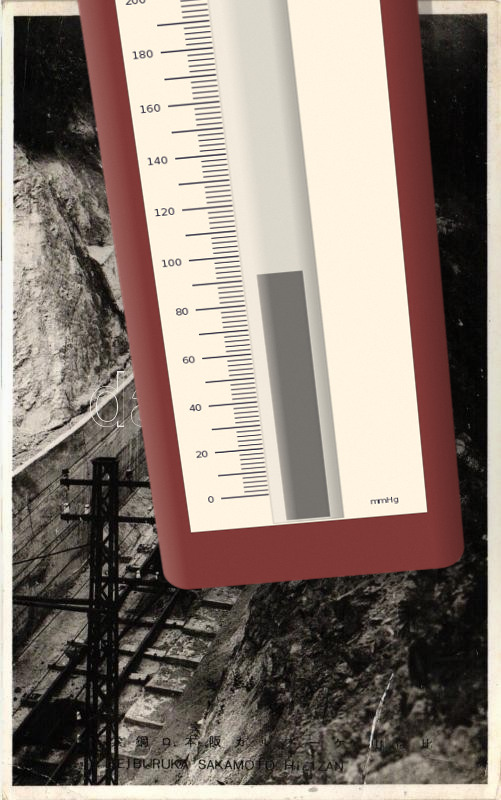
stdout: 92 mmHg
